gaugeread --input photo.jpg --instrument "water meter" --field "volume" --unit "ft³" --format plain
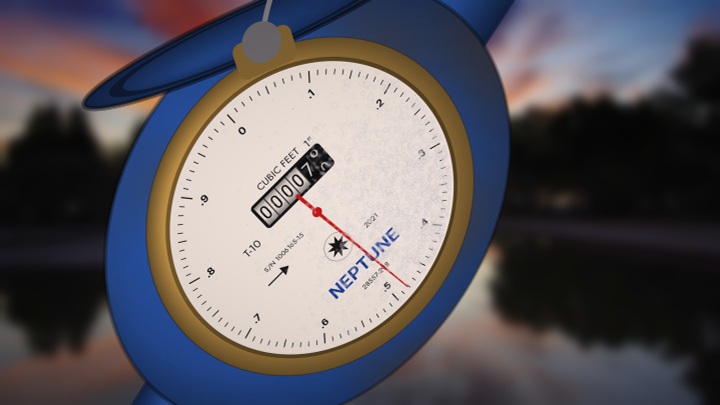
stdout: 78.48 ft³
